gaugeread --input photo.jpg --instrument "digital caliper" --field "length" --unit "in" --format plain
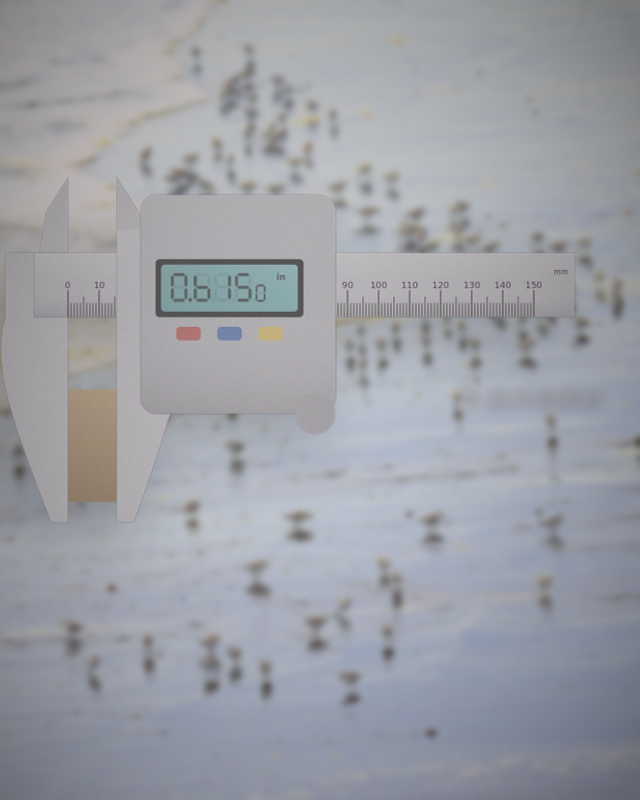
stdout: 0.6150 in
